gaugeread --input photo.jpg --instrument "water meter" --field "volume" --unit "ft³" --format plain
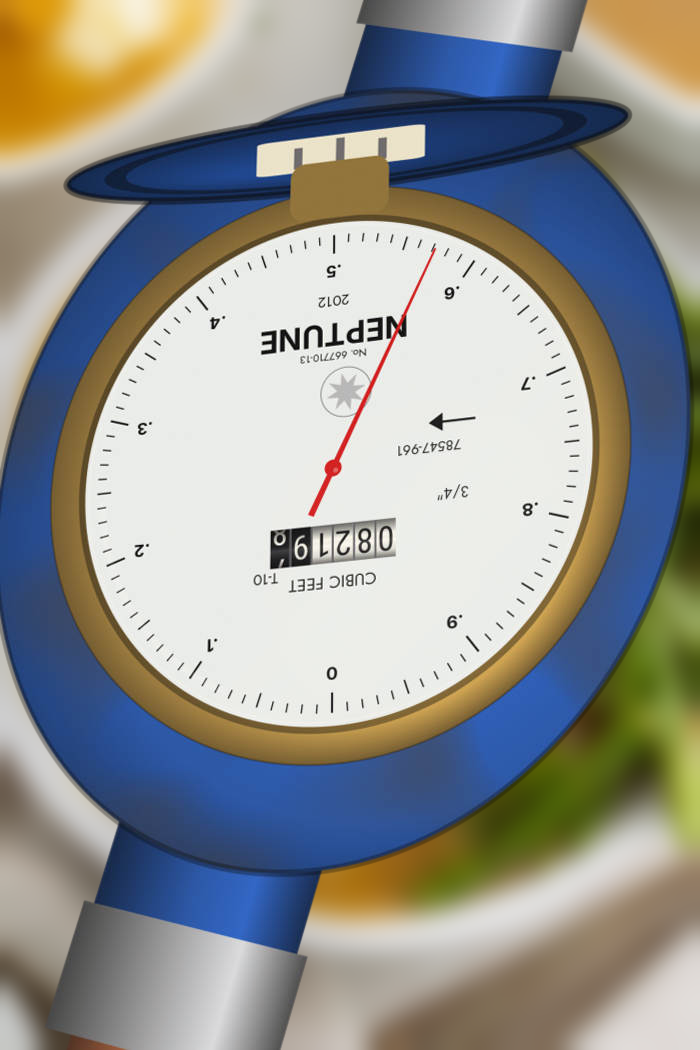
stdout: 82197.57 ft³
